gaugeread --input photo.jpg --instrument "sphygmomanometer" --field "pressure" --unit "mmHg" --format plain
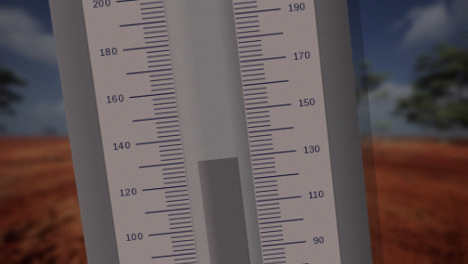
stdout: 130 mmHg
